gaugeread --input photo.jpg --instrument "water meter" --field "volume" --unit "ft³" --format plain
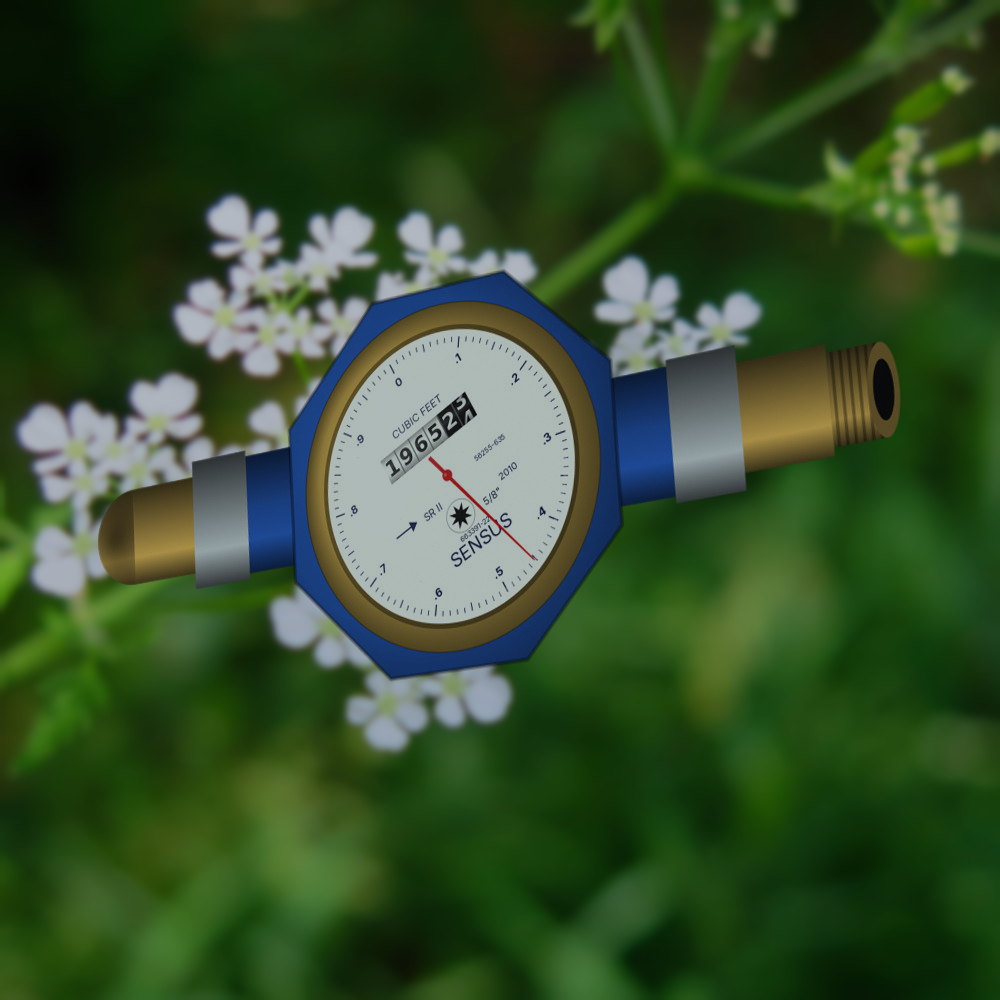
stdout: 196523.45 ft³
